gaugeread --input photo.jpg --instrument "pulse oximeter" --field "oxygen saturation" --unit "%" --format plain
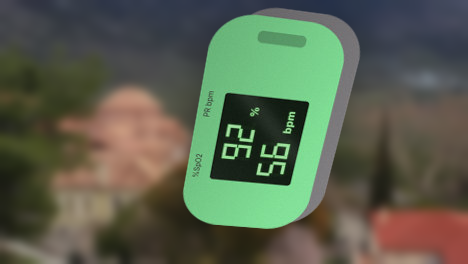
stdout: 92 %
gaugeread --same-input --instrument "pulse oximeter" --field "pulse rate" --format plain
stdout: 56 bpm
